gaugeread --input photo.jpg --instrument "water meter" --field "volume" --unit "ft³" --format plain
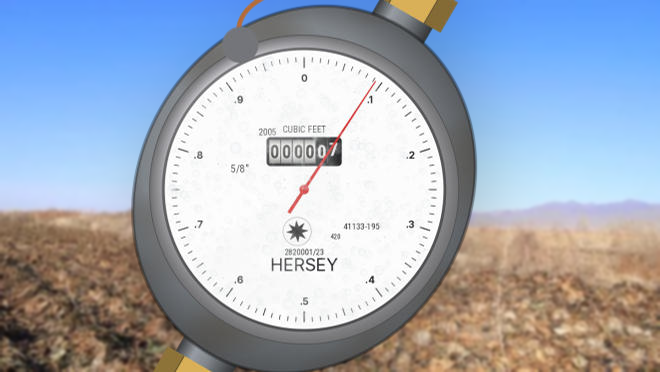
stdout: 7.09 ft³
